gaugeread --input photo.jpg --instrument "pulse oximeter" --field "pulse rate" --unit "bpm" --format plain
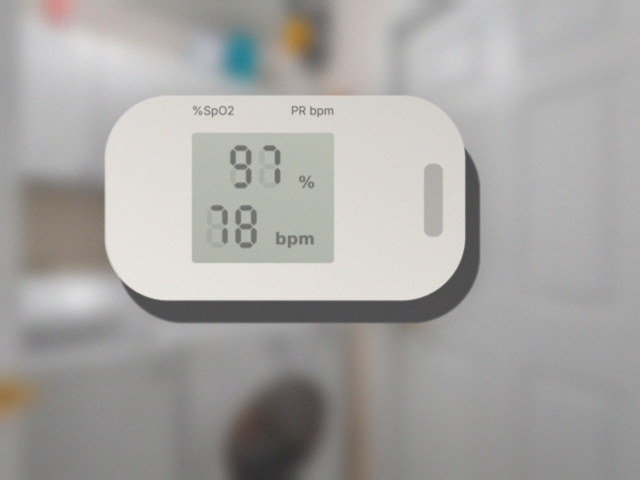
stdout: 78 bpm
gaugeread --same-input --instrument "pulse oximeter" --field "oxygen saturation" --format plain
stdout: 97 %
